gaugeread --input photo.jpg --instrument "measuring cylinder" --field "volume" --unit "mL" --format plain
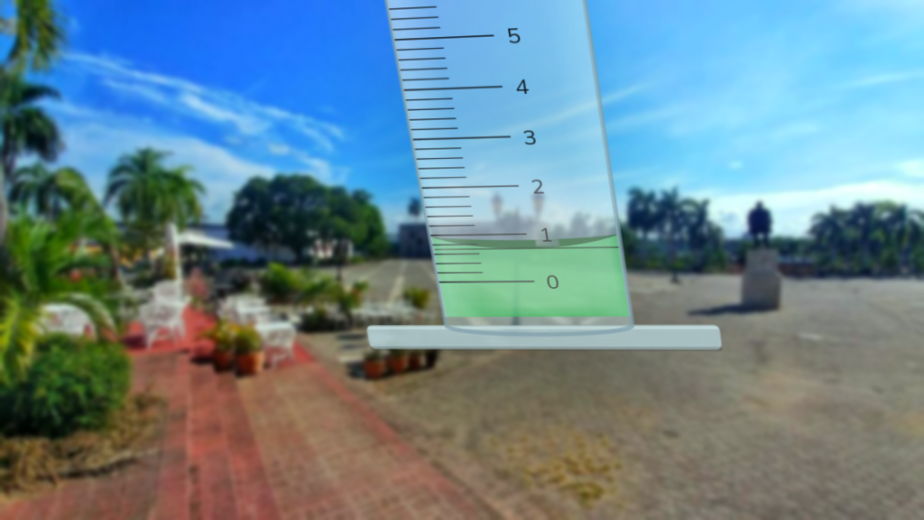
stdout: 0.7 mL
